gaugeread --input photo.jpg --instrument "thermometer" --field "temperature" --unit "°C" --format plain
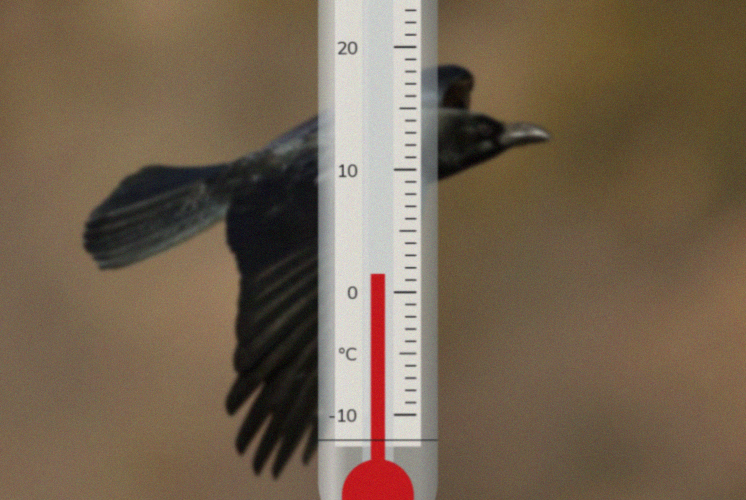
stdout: 1.5 °C
